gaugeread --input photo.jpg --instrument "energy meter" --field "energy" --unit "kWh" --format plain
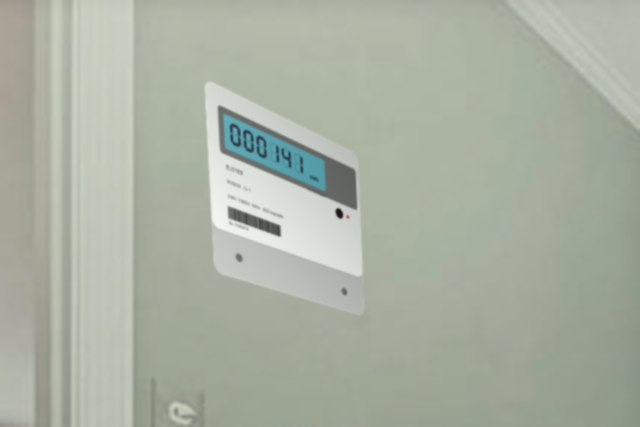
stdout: 141 kWh
